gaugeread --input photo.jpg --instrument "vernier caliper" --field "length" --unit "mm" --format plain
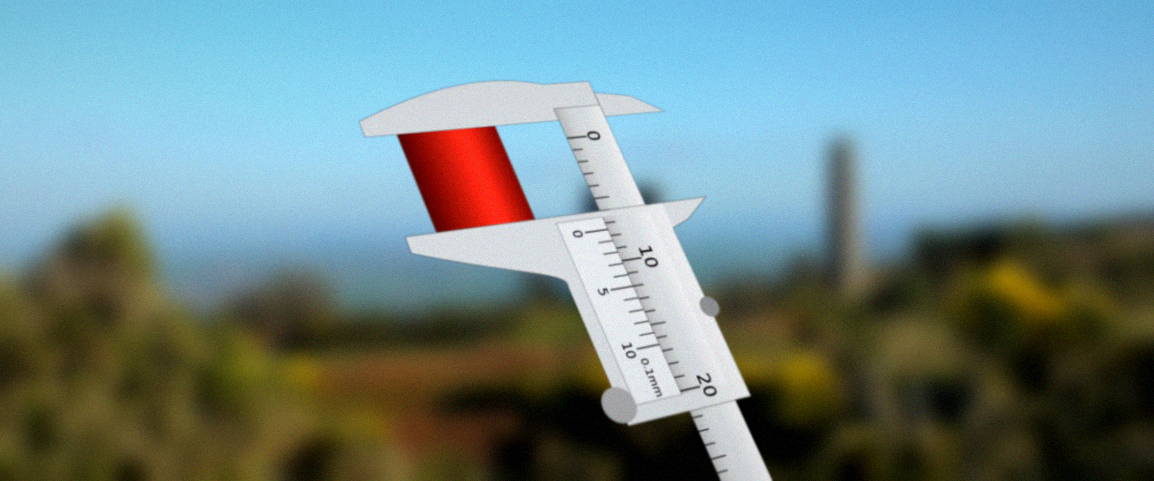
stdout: 7.5 mm
